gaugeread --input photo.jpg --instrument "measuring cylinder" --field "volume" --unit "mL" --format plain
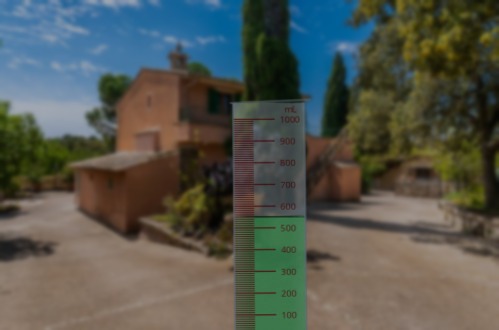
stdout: 550 mL
